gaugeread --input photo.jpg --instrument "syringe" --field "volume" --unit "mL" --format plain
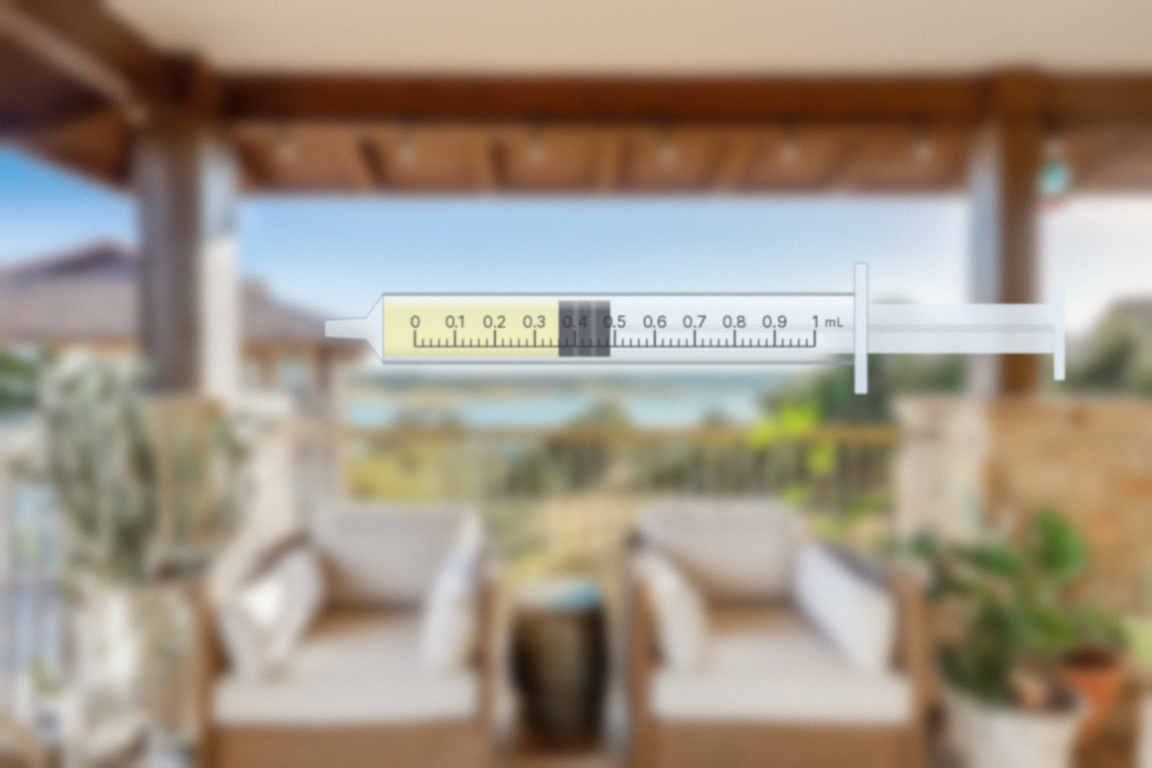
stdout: 0.36 mL
